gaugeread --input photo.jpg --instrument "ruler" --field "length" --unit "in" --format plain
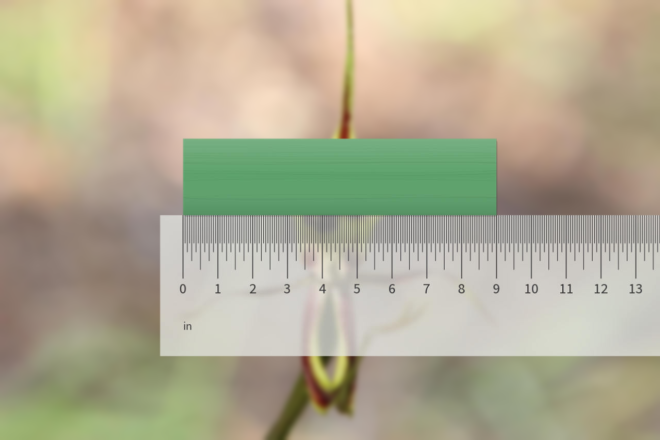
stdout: 9 in
